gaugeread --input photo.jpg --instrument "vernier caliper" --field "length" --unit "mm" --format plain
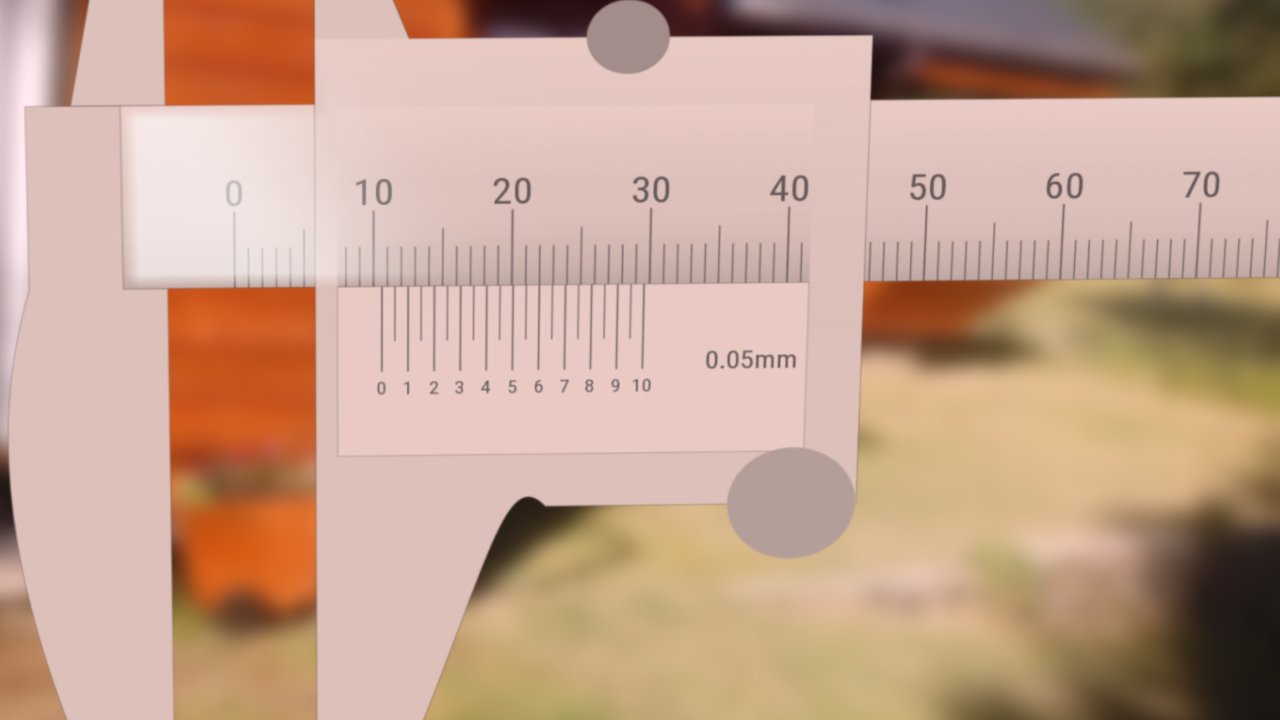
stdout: 10.6 mm
